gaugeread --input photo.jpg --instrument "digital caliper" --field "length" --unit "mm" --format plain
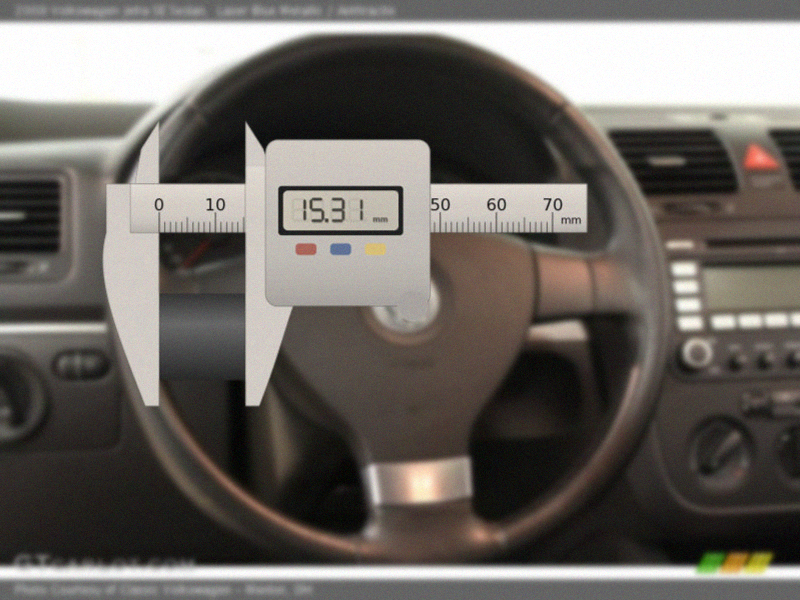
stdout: 15.31 mm
